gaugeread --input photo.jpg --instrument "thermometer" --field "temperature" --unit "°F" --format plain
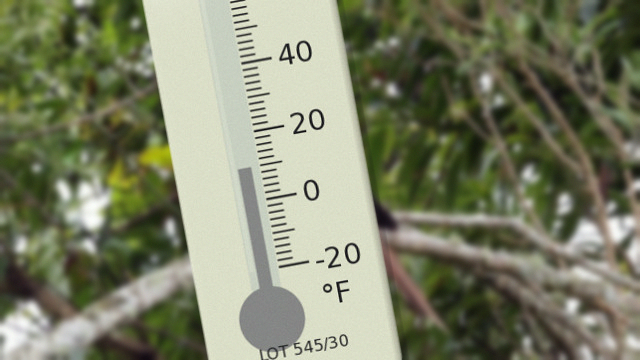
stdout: 10 °F
